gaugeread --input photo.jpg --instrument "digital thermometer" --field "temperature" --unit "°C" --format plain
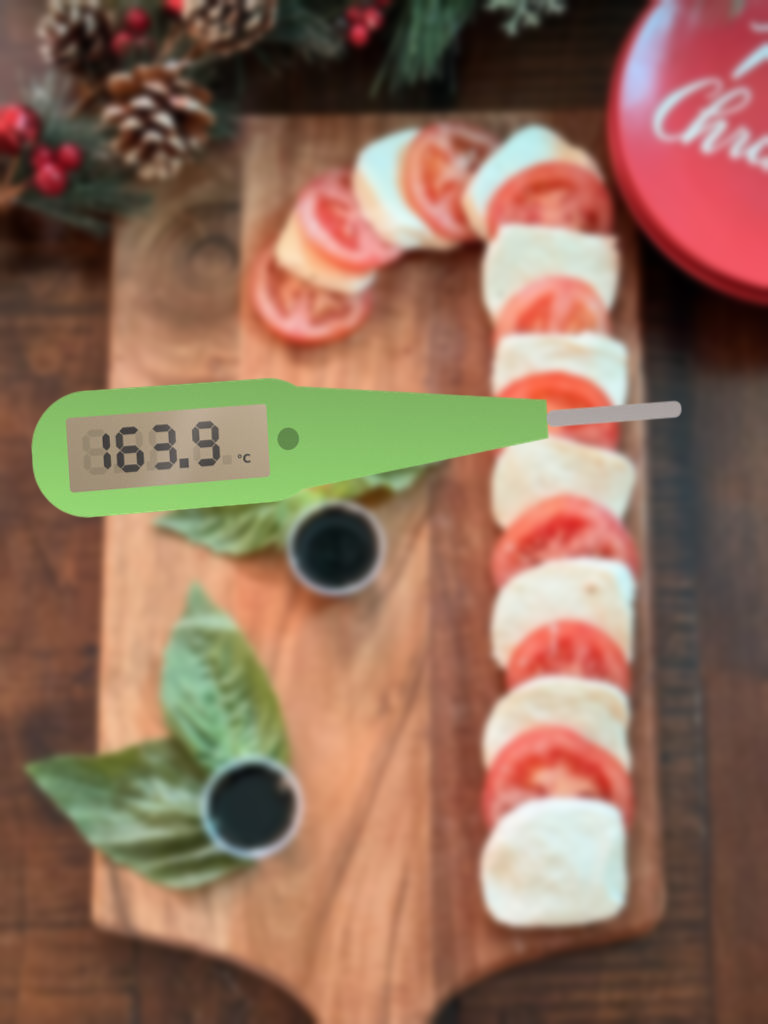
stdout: 163.9 °C
